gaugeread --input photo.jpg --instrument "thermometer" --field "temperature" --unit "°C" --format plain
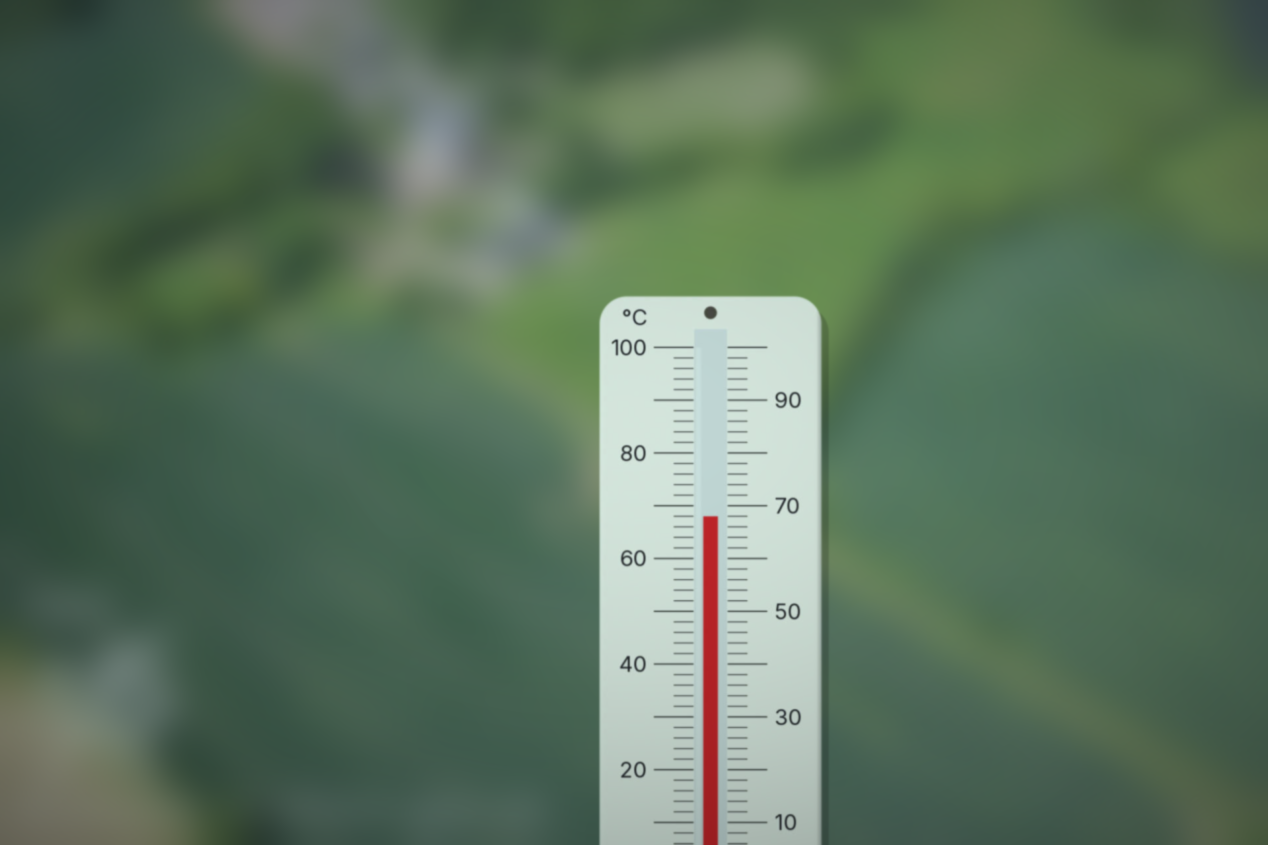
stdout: 68 °C
